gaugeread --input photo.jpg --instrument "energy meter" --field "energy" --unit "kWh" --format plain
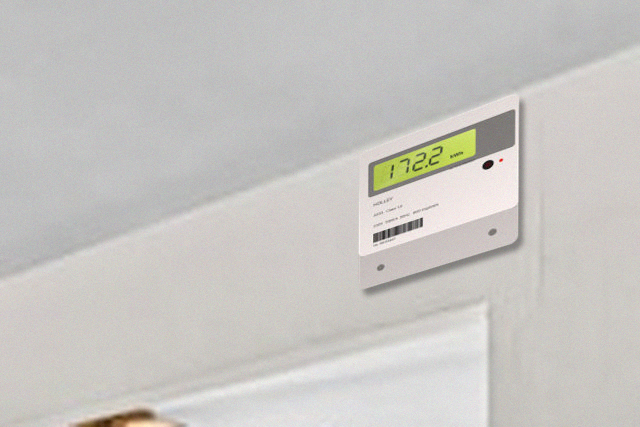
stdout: 172.2 kWh
